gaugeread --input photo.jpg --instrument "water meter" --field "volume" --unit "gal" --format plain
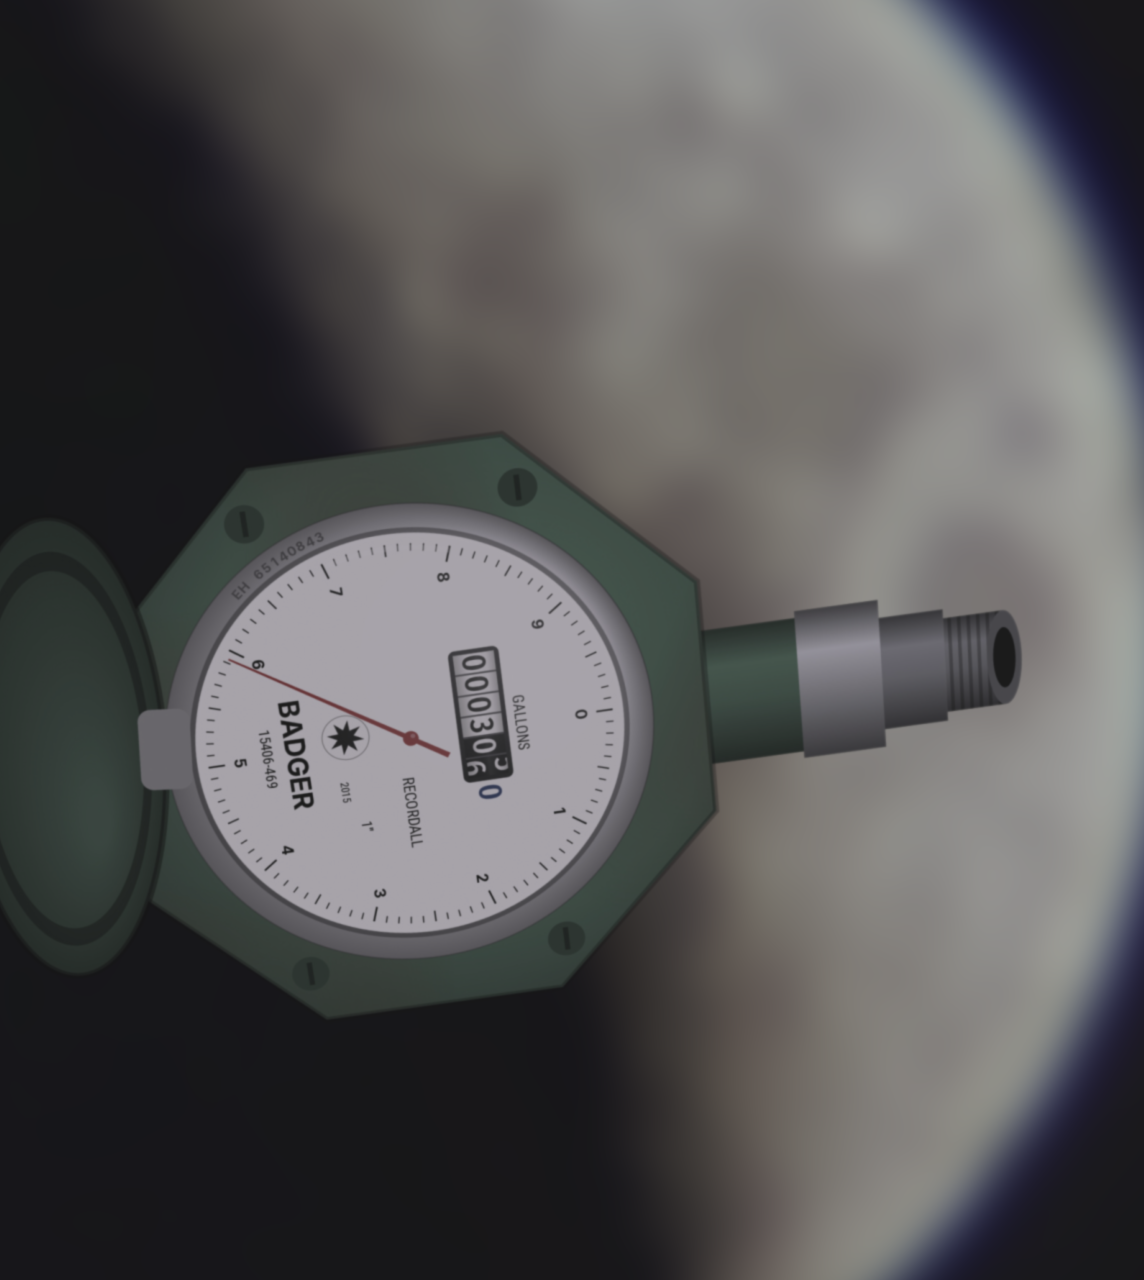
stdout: 3055.9 gal
